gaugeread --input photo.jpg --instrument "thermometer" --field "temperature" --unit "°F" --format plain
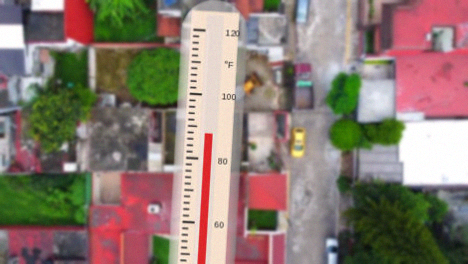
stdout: 88 °F
